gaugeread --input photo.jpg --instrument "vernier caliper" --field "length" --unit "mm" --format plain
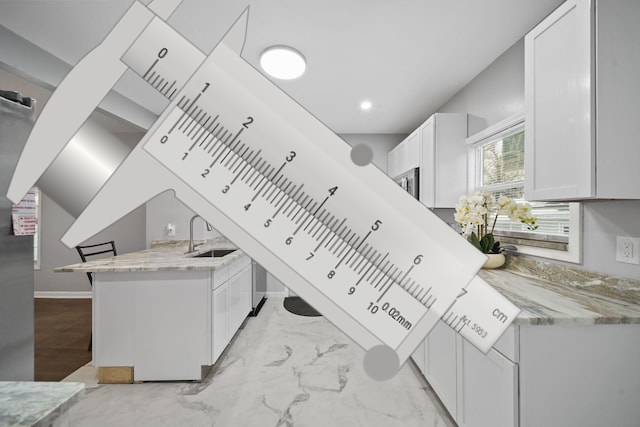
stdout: 10.0 mm
